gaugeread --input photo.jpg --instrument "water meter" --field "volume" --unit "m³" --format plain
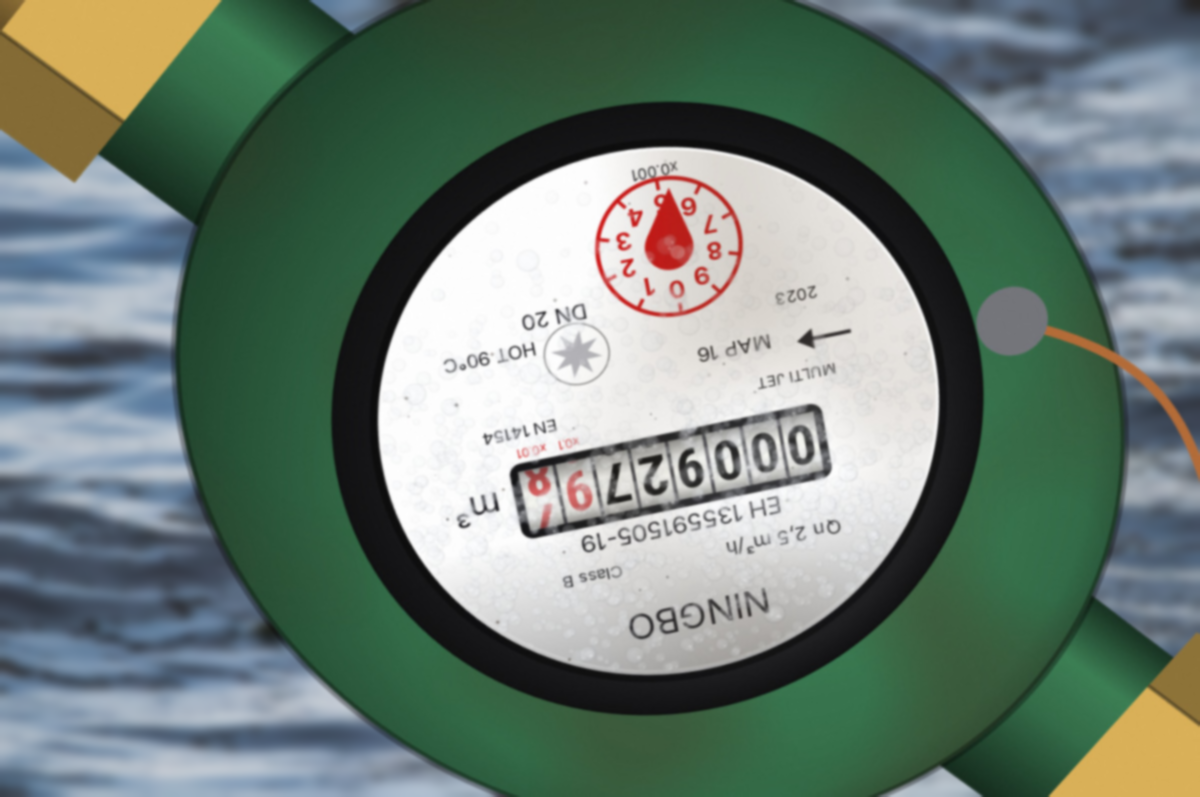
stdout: 927.975 m³
